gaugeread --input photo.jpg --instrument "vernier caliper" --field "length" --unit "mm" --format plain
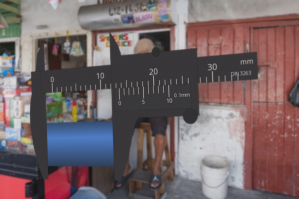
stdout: 13.6 mm
